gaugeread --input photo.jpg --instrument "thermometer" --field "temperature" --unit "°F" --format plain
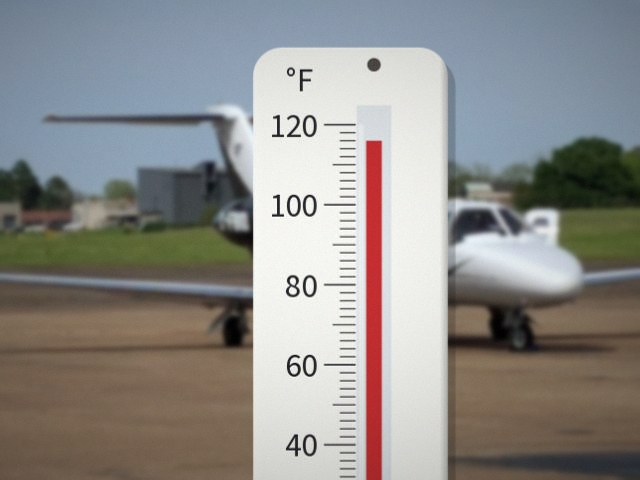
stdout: 116 °F
